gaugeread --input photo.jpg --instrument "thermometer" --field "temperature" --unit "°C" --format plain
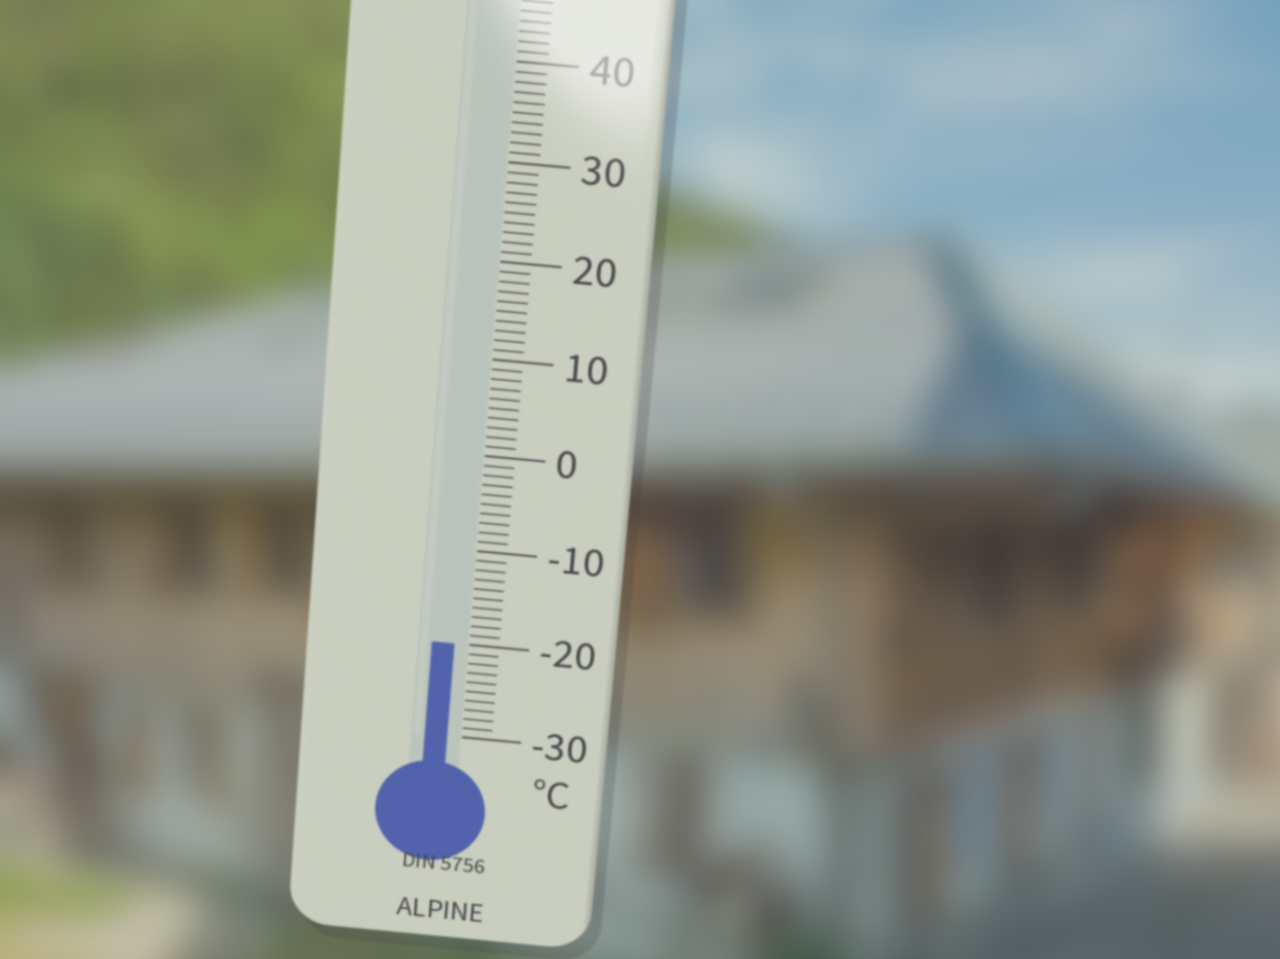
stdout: -20 °C
